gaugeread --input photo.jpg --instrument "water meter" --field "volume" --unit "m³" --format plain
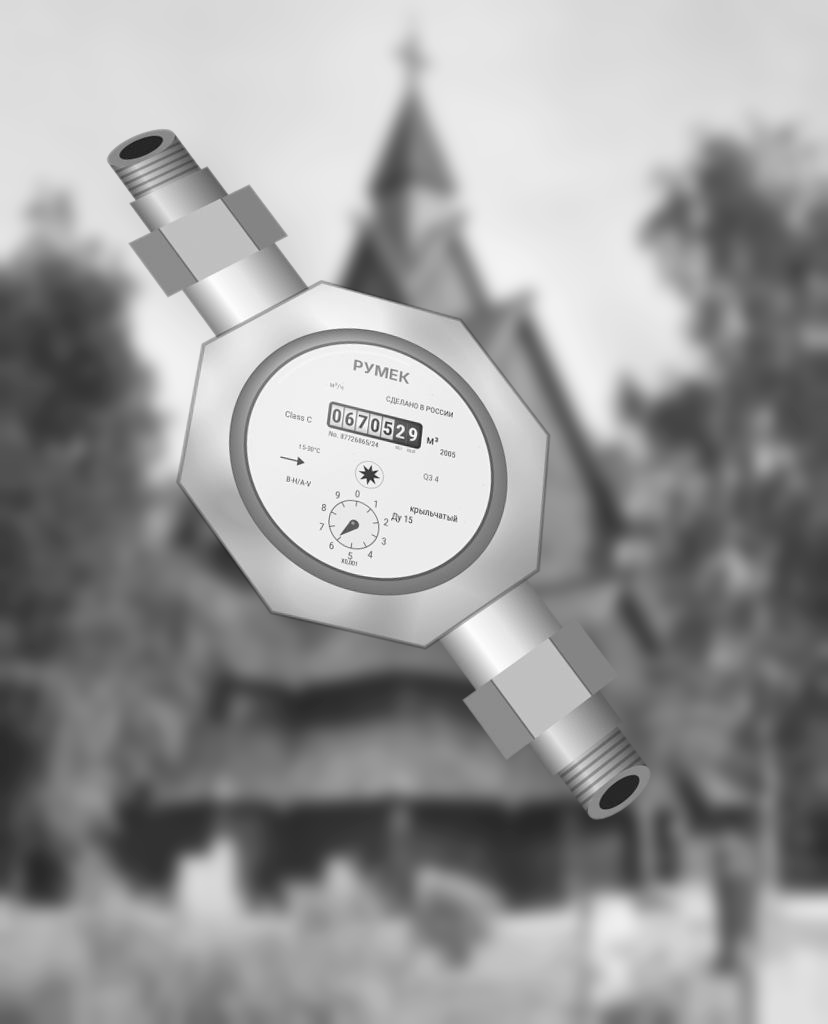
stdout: 6705.296 m³
